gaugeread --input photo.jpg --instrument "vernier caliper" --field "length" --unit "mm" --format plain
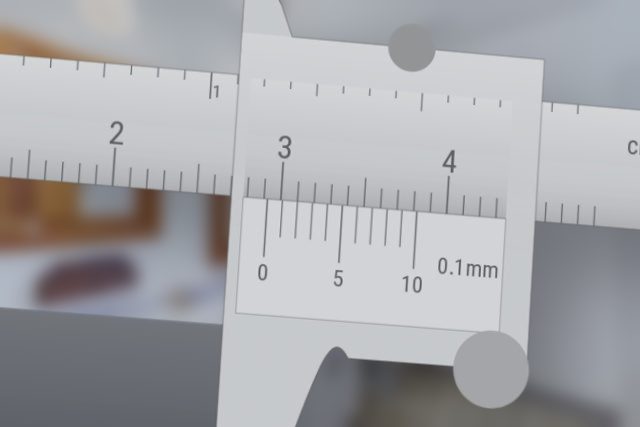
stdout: 29.2 mm
